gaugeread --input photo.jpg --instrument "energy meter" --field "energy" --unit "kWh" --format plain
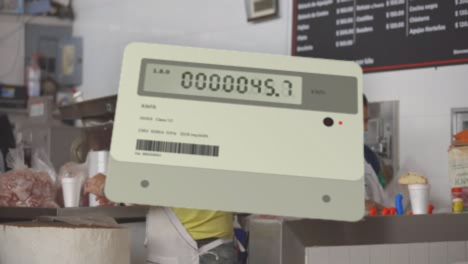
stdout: 45.7 kWh
